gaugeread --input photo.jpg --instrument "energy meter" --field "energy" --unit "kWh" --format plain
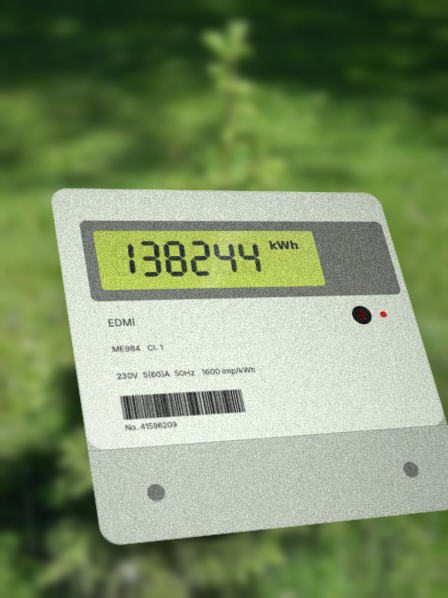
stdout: 138244 kWh
